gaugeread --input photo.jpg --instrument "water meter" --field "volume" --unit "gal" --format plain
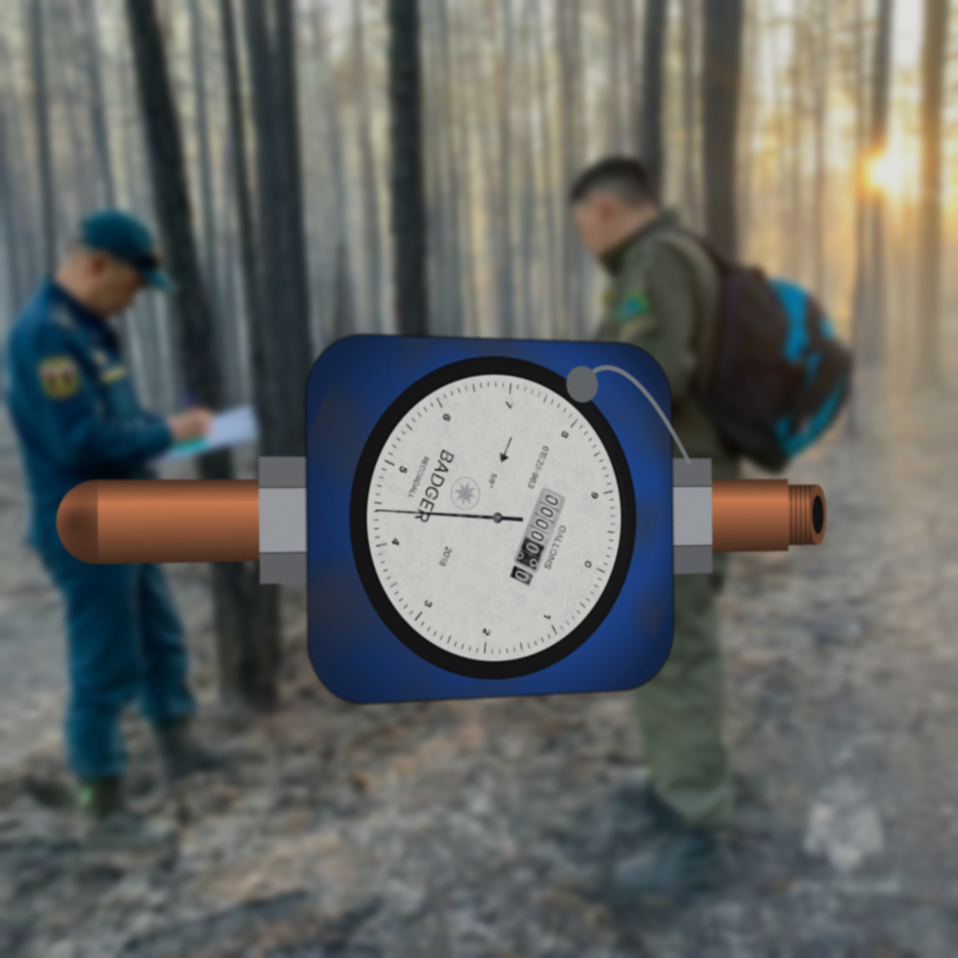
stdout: 84.4 gal
